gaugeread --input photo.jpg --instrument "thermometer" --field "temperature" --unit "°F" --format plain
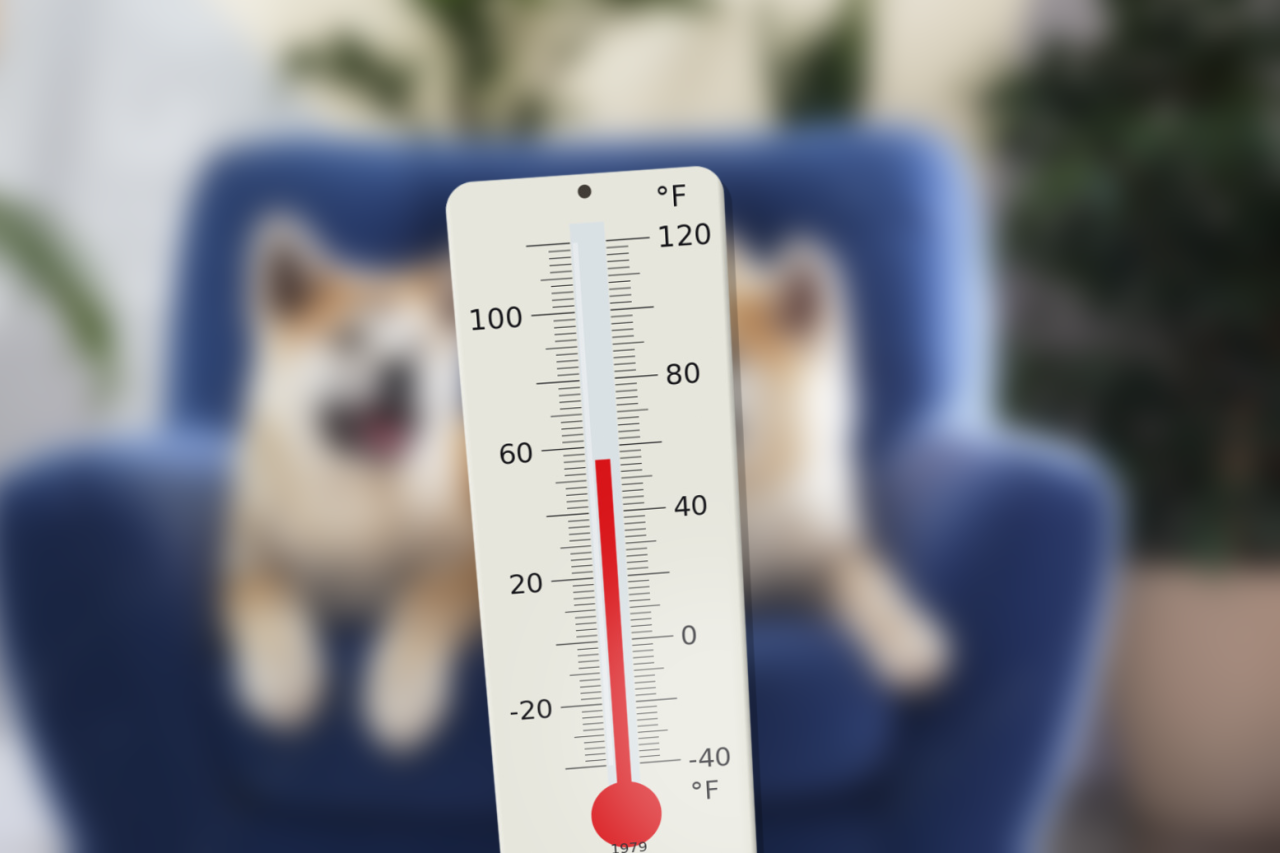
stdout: 56 °F
